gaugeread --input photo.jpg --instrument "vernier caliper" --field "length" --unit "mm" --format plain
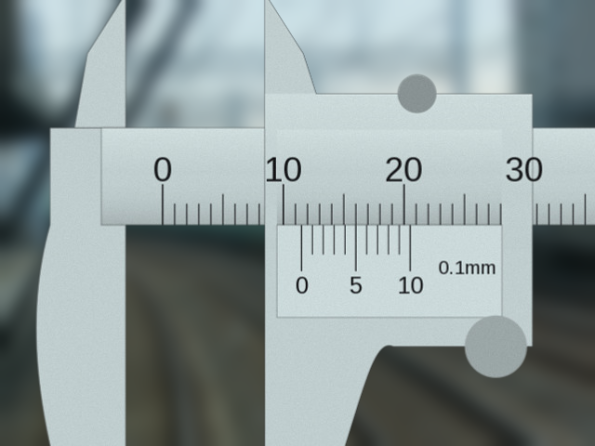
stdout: 11.5 mm
